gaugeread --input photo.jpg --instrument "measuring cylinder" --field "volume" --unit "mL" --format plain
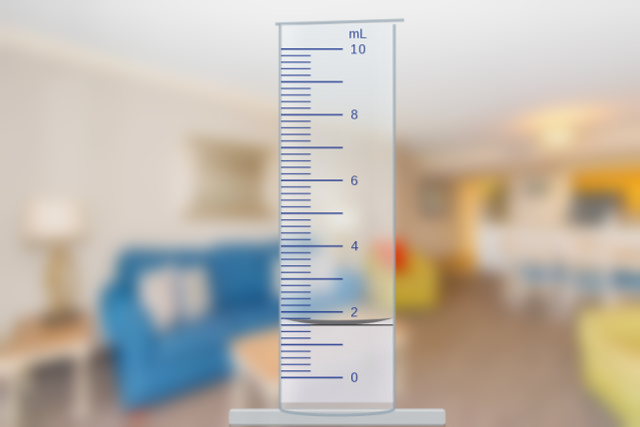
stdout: 1.6 mL
